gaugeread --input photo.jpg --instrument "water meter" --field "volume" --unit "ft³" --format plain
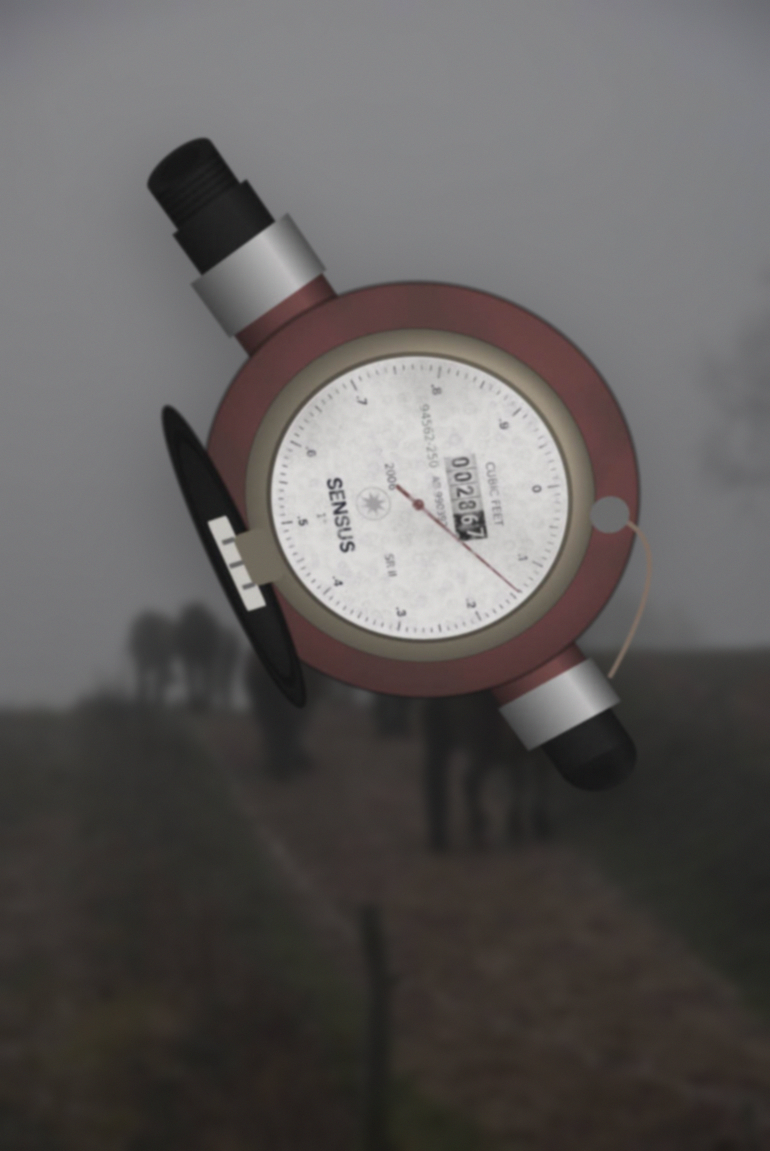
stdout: 2867.14 ft³
